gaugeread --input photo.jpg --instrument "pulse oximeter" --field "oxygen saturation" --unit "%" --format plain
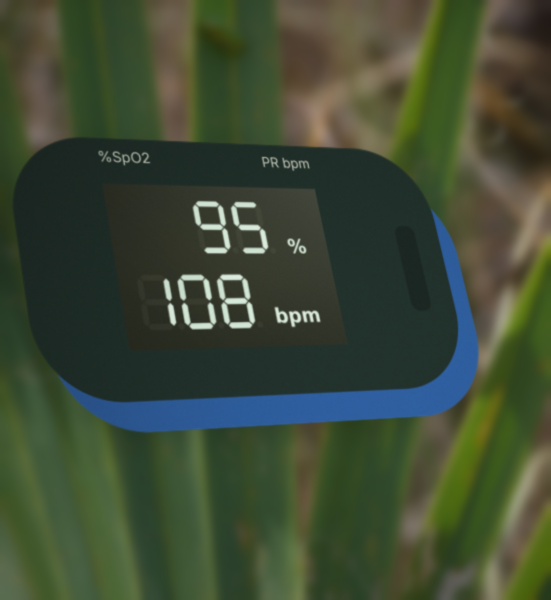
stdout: 95 %
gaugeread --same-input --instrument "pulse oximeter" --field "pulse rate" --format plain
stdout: 108 bpm
